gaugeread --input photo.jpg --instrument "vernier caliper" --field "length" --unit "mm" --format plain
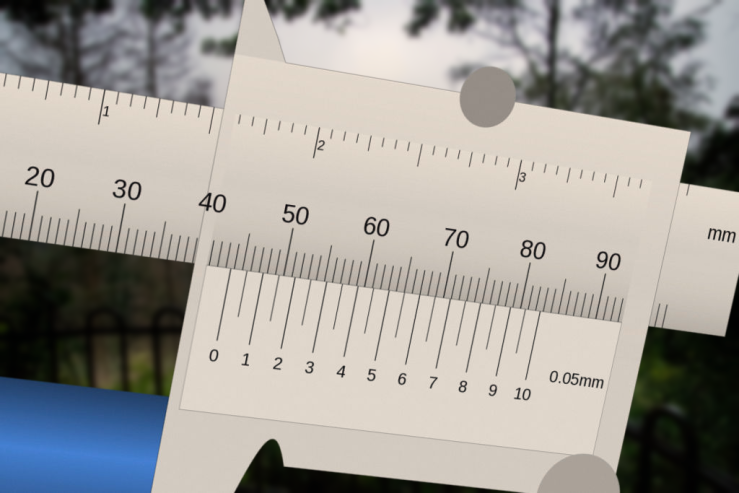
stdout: 43.6 mm
